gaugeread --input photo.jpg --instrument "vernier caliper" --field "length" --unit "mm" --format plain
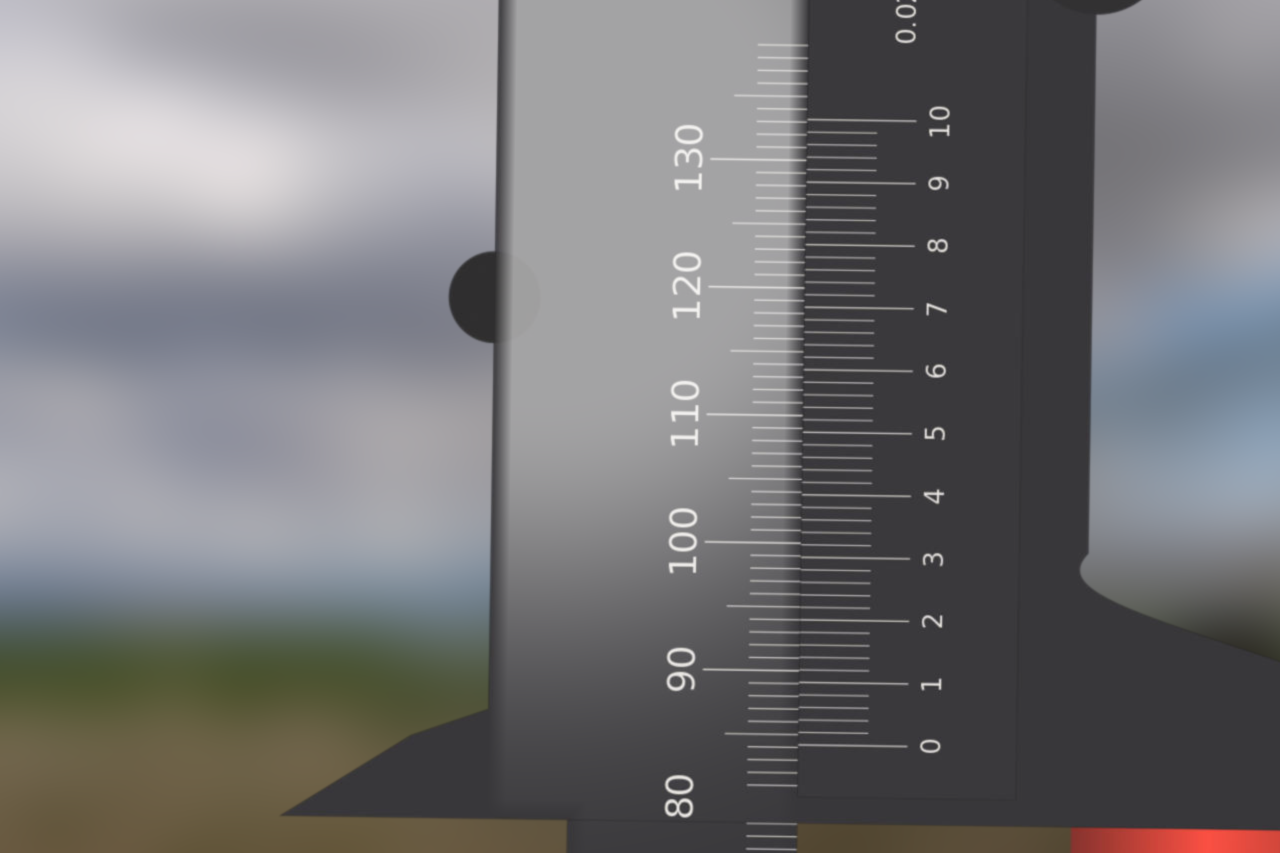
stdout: 84.2 mm
